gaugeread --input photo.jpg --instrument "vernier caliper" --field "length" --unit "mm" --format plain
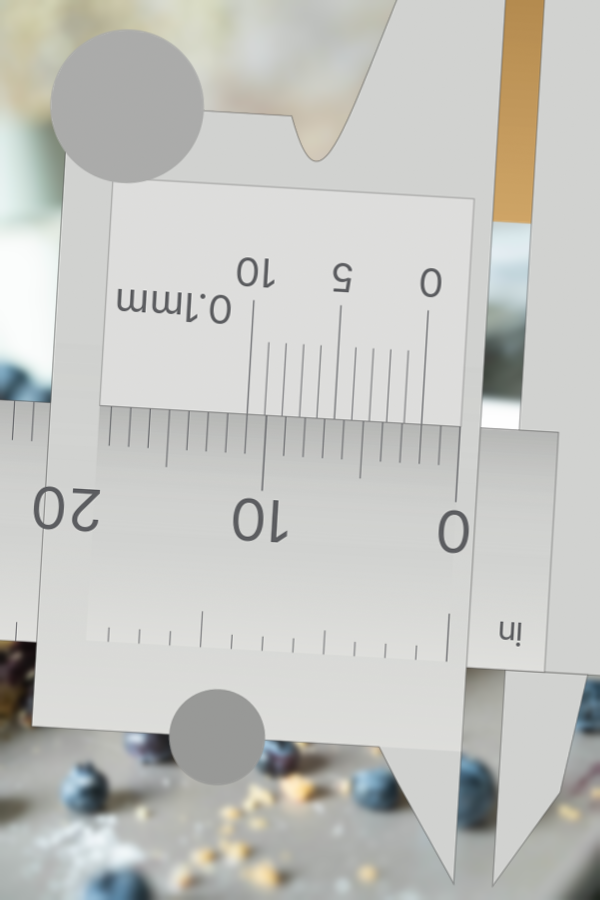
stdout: 2.0 mm
